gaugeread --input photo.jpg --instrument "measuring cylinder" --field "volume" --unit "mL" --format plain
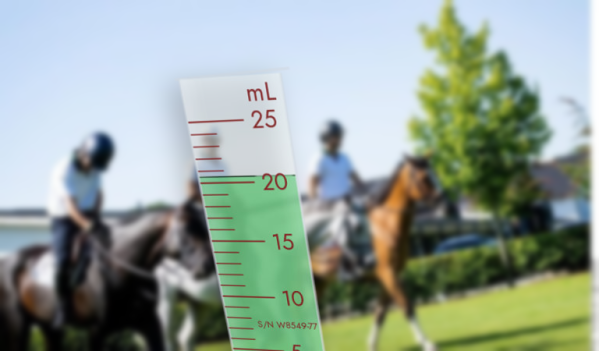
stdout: 20.5 mL
